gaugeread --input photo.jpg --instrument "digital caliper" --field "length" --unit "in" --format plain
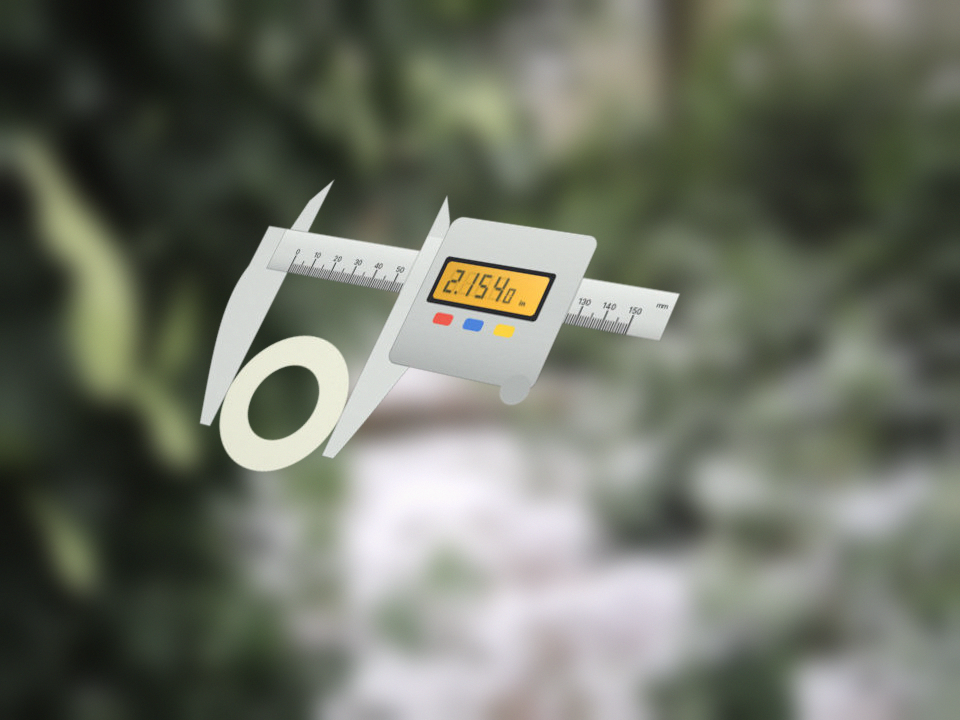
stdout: 2.1540 in
